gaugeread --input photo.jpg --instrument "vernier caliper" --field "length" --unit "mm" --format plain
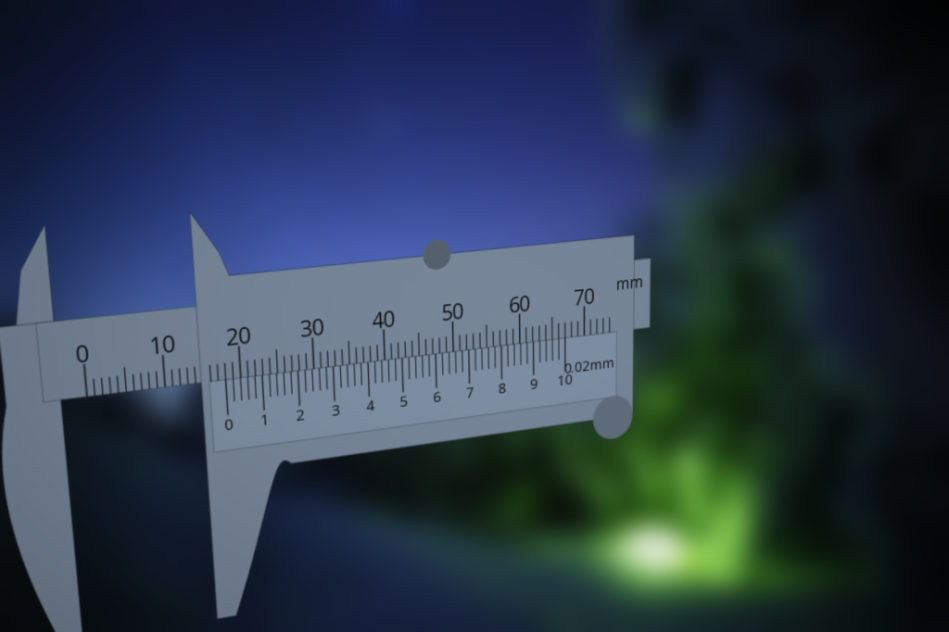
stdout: 18.0 mm
